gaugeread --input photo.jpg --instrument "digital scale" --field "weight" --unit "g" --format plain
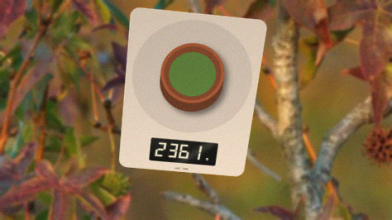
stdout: 2361 g
